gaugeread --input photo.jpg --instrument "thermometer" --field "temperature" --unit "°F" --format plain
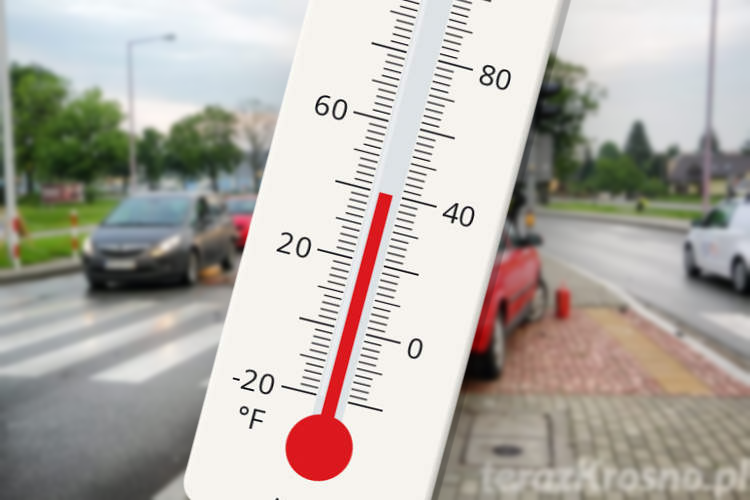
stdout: 40 °F
